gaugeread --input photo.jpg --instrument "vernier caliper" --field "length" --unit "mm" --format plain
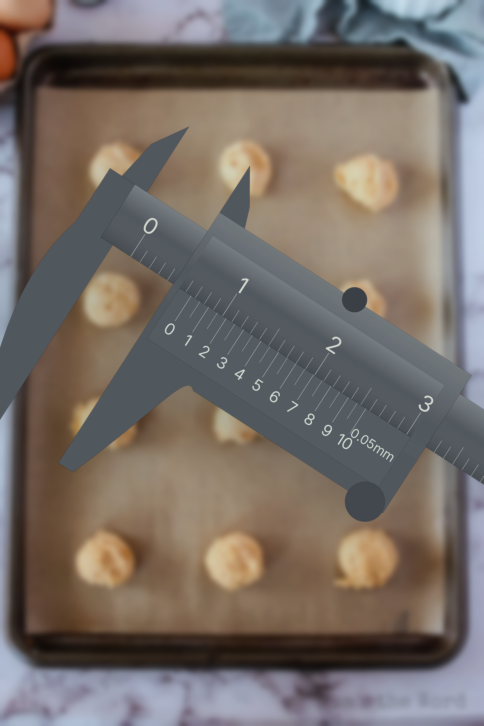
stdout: 6.6 mm
